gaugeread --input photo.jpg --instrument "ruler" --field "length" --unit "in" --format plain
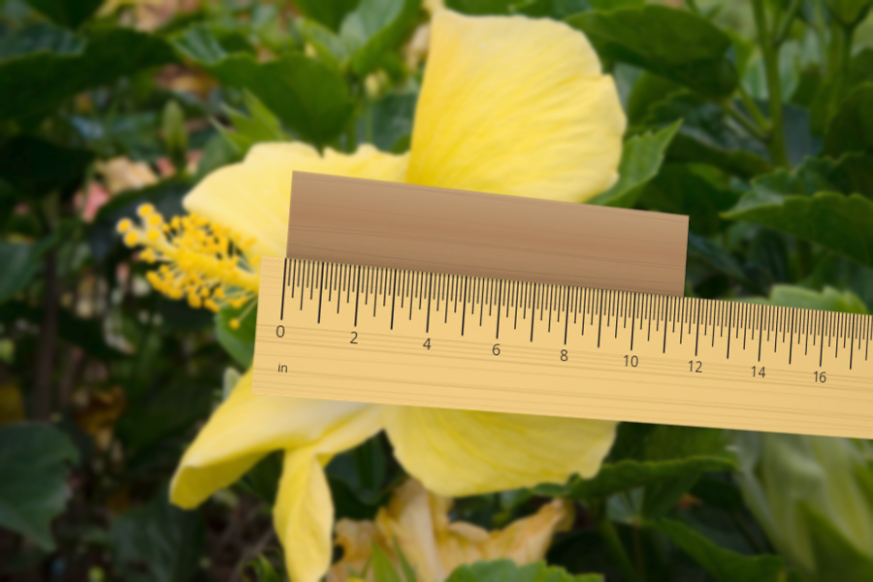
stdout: 11.5 in
